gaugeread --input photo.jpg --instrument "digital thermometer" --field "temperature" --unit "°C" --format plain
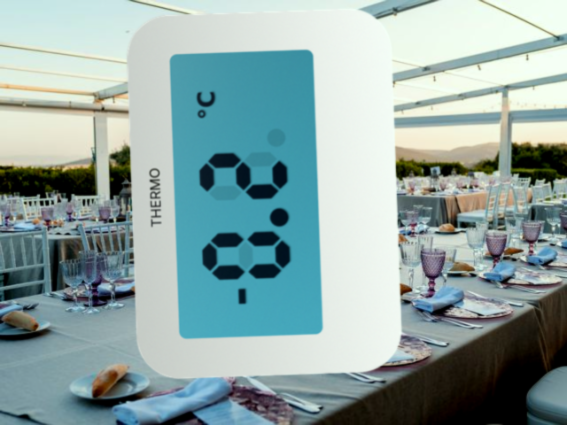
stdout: -0.2 °C
